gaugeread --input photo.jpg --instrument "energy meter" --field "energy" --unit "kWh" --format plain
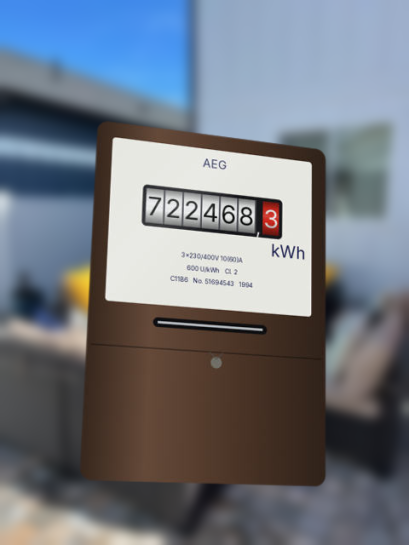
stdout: 722468.3 kWh
